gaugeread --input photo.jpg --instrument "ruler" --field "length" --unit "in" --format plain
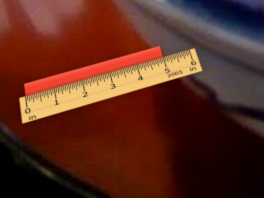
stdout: 5 in
